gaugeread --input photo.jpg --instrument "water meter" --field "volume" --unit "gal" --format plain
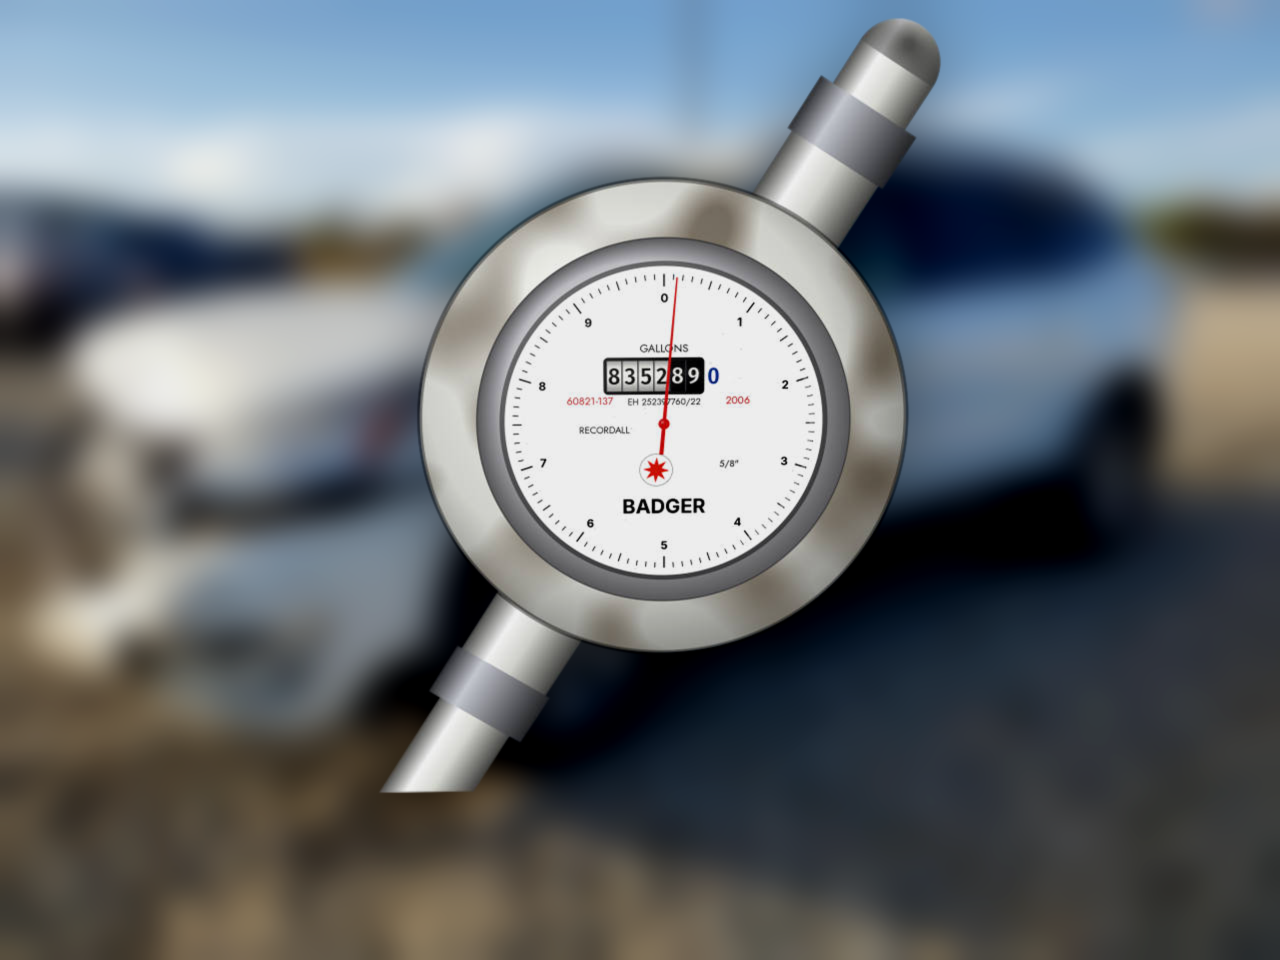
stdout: 8352890.1 gal
